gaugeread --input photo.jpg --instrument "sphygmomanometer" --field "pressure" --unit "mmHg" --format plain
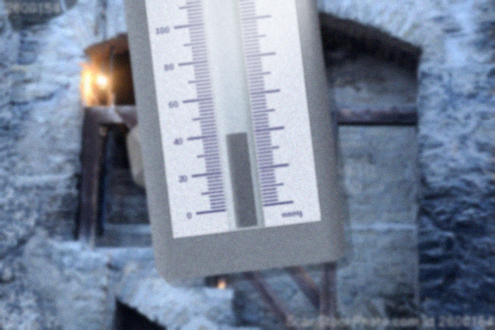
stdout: 40 mmHg
